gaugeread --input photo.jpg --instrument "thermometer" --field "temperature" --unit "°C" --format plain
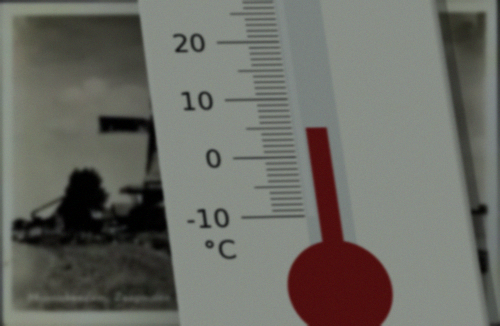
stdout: 5 °C
